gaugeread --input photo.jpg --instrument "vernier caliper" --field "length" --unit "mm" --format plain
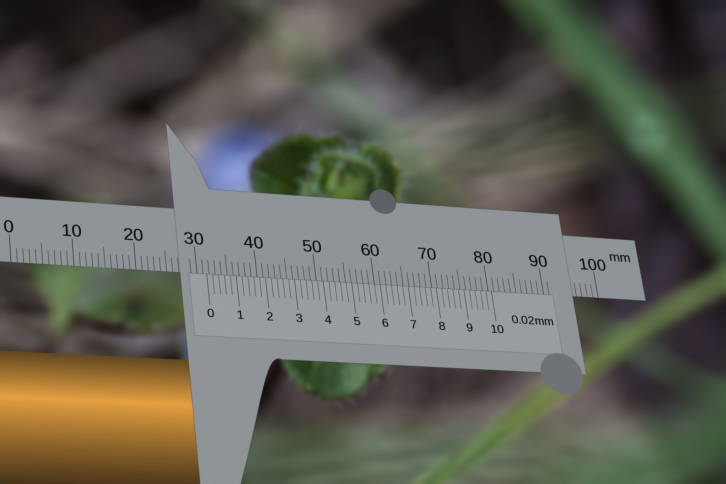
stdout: 31.6 mm
